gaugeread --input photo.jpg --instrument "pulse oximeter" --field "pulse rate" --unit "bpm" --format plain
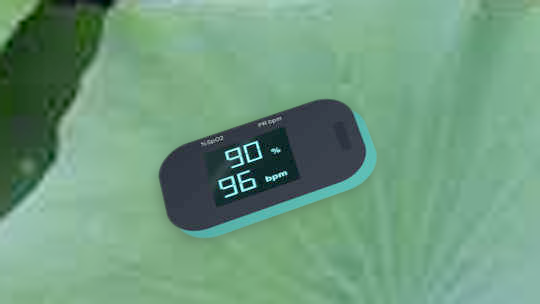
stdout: 96 bpm
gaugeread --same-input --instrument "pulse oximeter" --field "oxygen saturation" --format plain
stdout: 90 %
